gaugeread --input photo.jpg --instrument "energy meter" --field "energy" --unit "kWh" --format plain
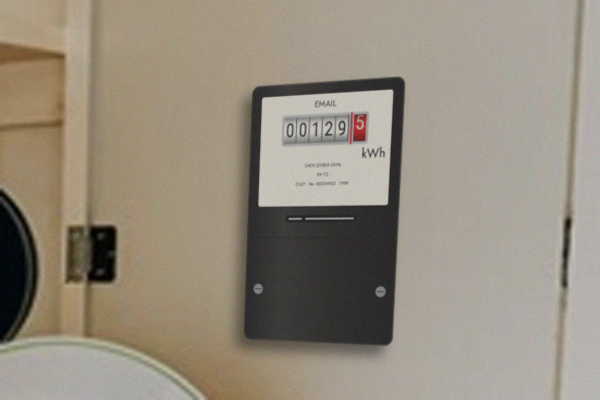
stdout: 129.5 kWh
